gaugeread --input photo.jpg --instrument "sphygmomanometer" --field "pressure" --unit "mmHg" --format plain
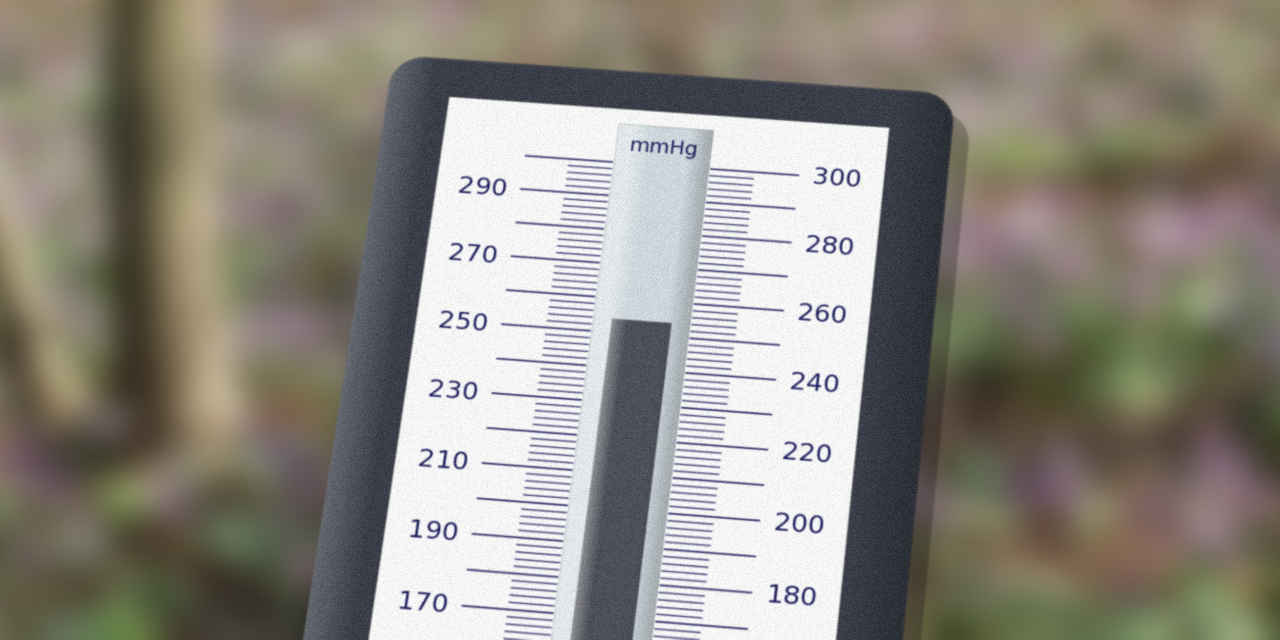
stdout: 254 mmHg
